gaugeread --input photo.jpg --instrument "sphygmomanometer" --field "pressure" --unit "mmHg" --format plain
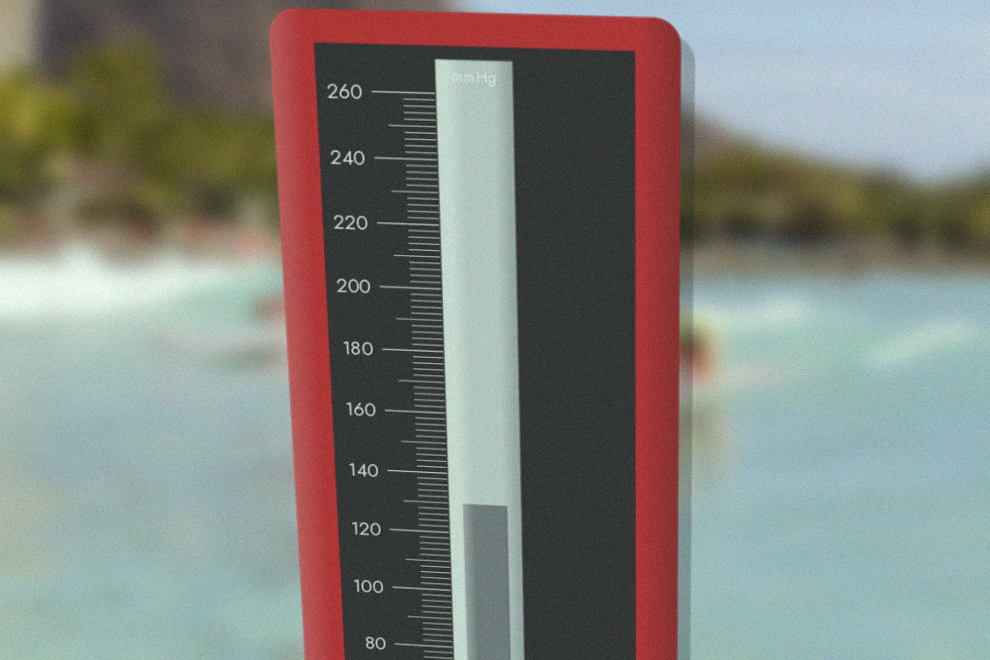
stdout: 130 mmHg
